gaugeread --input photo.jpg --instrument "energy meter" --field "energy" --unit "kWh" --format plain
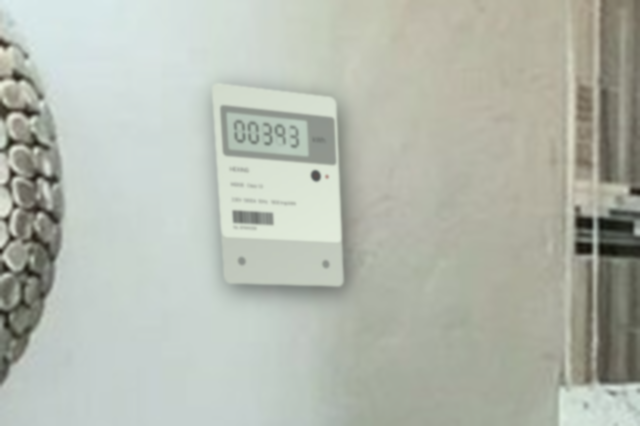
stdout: 393 kWh
